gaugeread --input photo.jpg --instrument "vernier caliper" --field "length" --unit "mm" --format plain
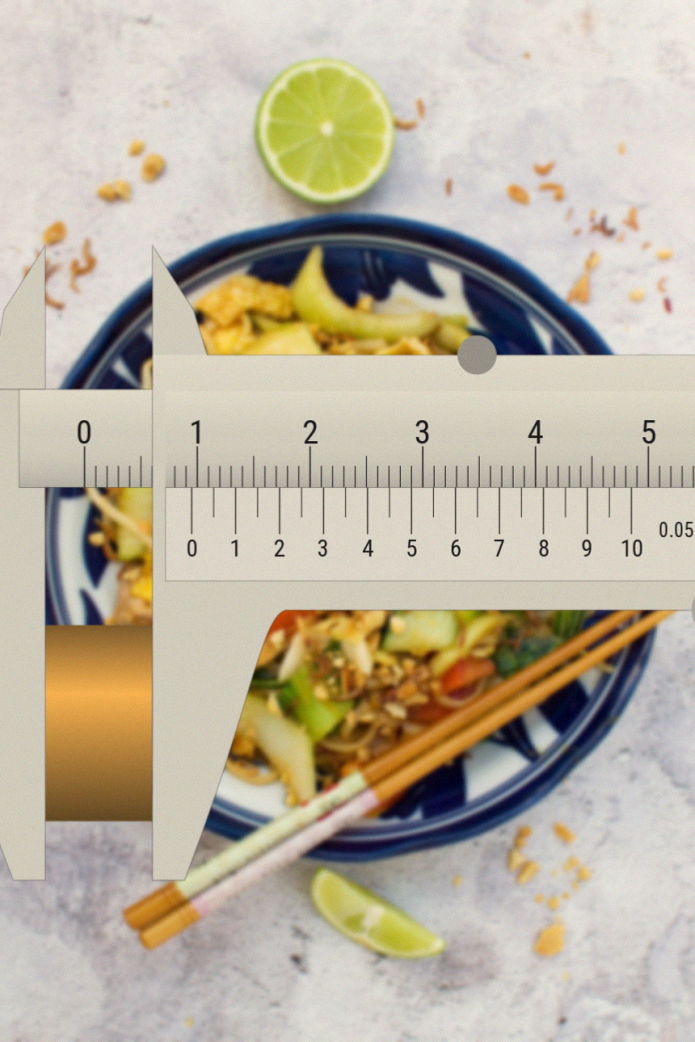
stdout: 9.5 mm
